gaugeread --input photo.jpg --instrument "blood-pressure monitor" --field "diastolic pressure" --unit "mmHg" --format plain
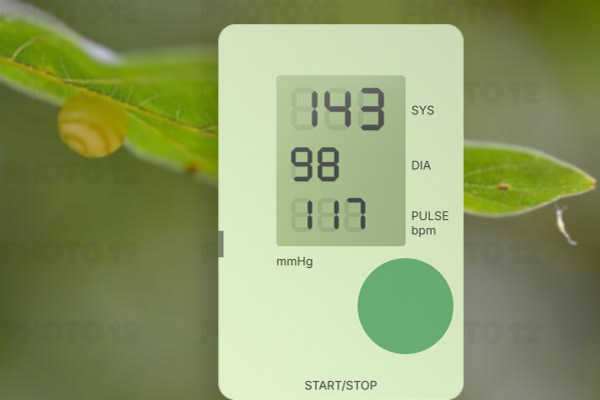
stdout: 98 mmHg
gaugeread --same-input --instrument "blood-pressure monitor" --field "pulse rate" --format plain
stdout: 117 bpm
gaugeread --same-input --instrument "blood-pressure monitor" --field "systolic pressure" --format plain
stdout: 143 mmHg
